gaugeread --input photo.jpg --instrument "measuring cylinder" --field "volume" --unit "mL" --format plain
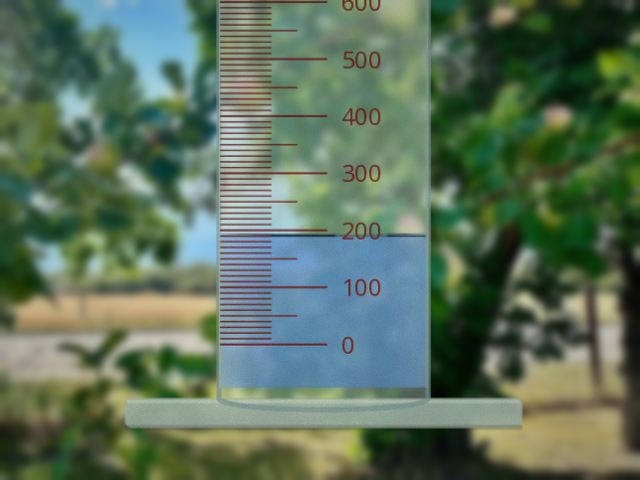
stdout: 190 mL
